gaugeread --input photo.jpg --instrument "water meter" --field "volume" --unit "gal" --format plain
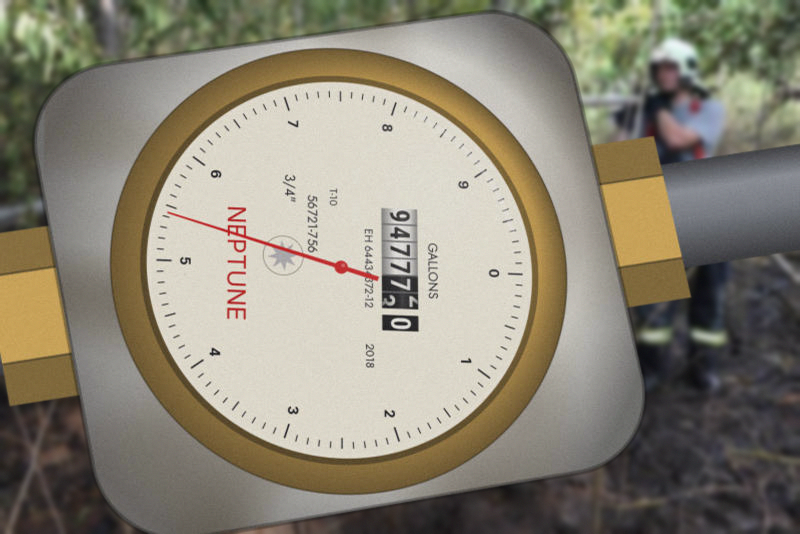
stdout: 9477725.4 gal
